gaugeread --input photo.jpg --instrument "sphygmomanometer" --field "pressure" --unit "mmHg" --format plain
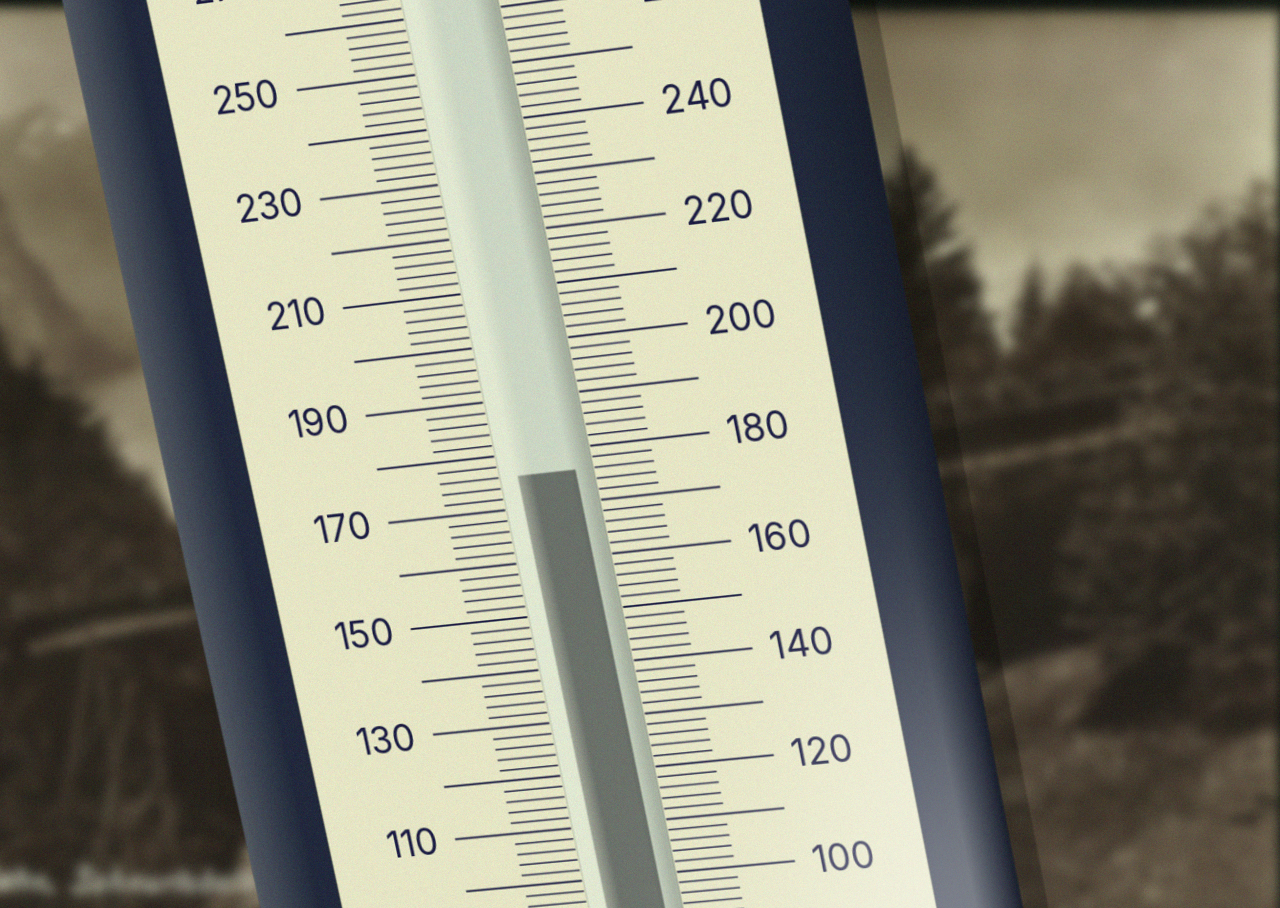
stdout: 176 mmHg
